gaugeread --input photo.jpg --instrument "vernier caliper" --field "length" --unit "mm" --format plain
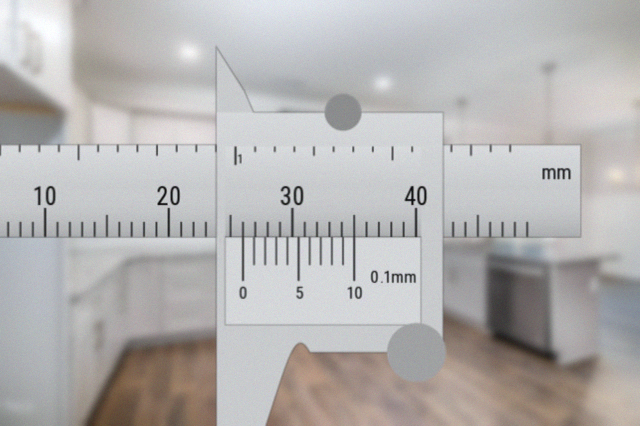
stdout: 26.0 mm
